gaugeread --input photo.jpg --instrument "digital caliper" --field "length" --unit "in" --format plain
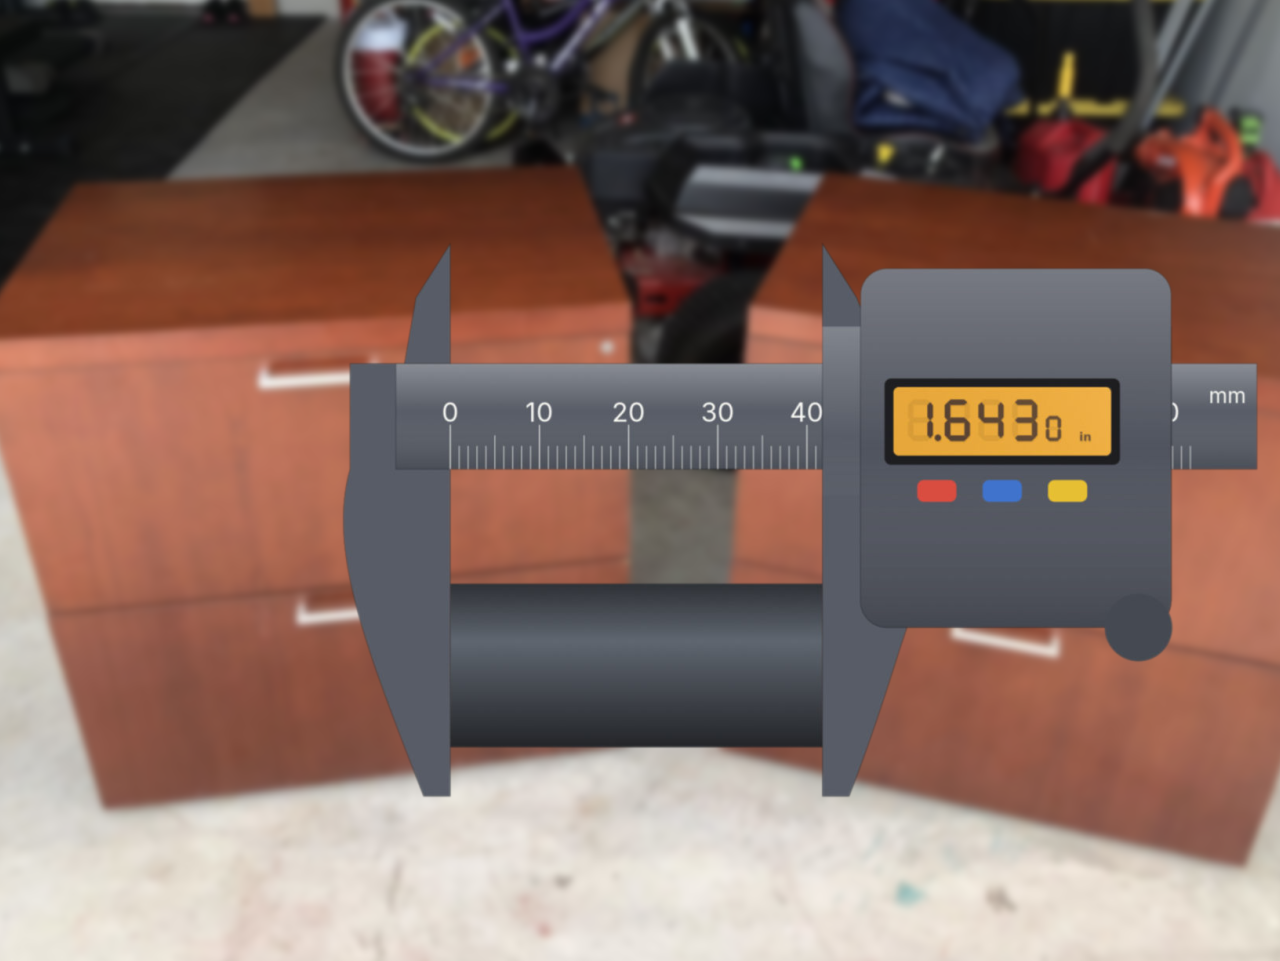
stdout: 1.6430 in
